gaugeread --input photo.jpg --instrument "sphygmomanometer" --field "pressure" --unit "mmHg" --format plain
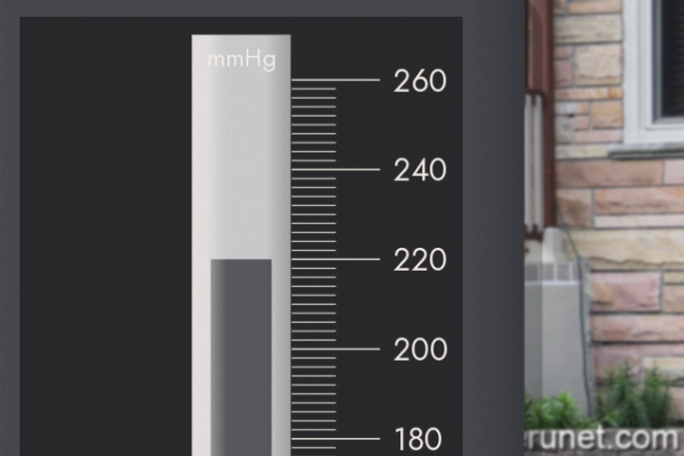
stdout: 220 mmHg
